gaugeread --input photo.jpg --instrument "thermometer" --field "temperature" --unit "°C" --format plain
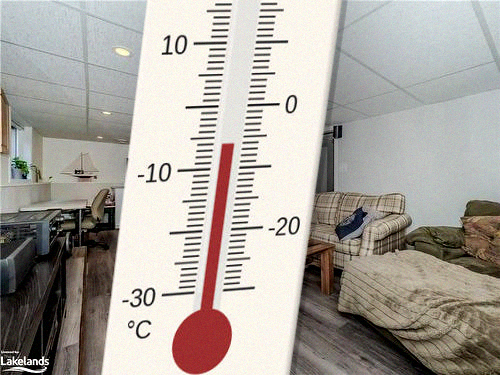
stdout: -6 °C
